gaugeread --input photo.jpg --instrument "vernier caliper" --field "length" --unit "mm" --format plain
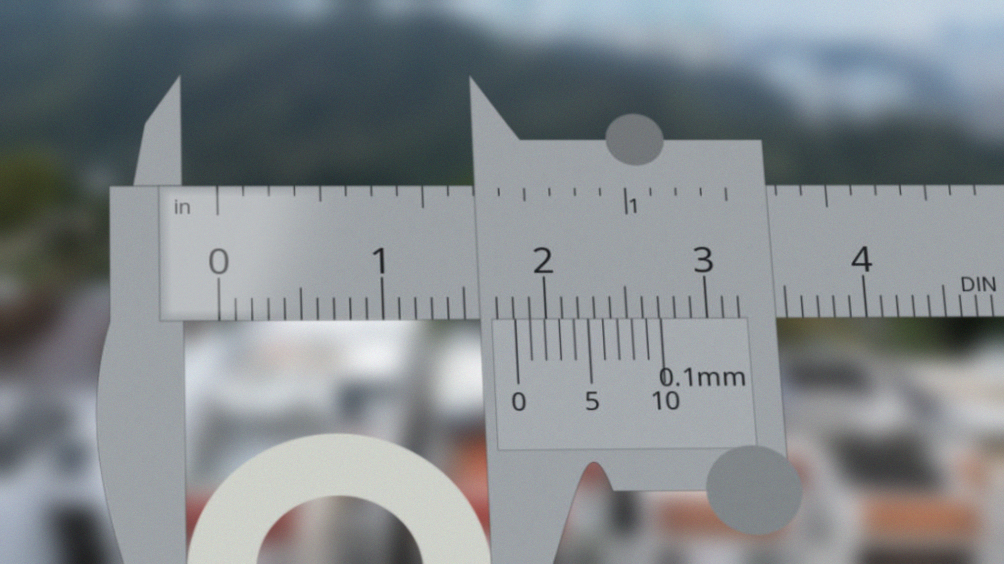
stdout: 18.1 mm
